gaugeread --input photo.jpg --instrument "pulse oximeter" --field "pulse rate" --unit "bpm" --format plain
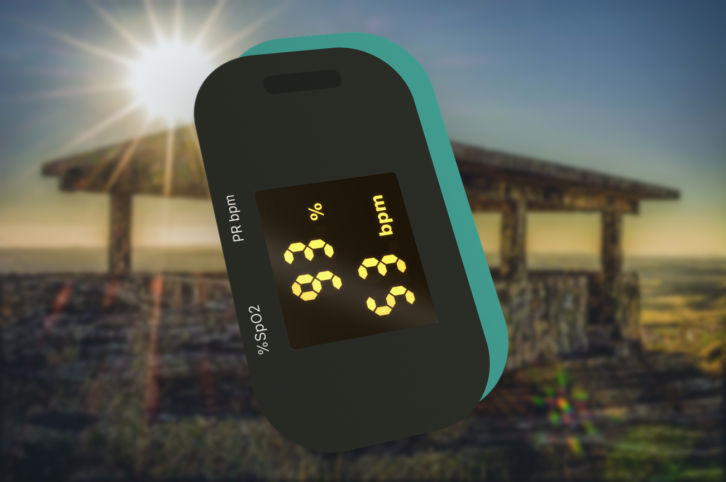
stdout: 53 bpm
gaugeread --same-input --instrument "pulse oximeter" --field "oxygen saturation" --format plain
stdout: 93 %
